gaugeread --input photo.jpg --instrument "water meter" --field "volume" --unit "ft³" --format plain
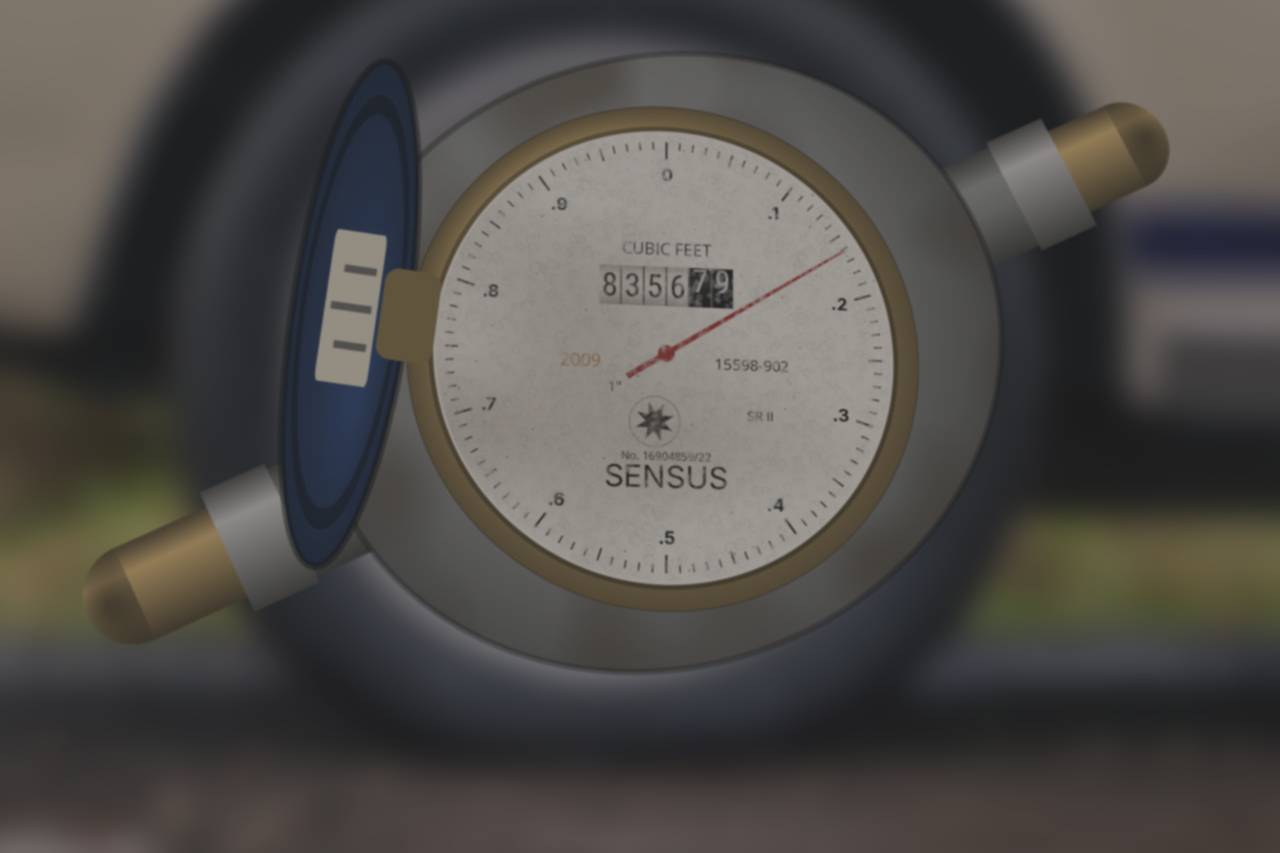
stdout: 835679.16 ft³
